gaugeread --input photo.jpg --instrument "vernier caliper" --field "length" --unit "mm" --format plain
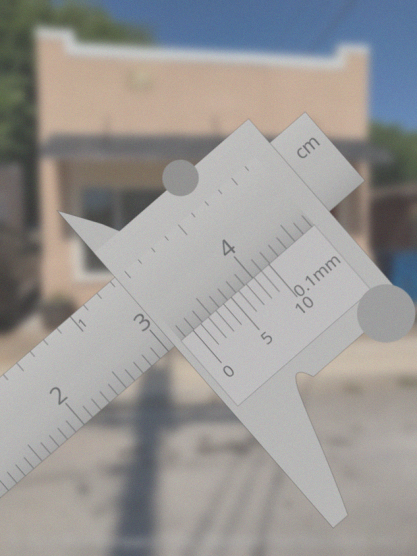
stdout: 32.9 mm
